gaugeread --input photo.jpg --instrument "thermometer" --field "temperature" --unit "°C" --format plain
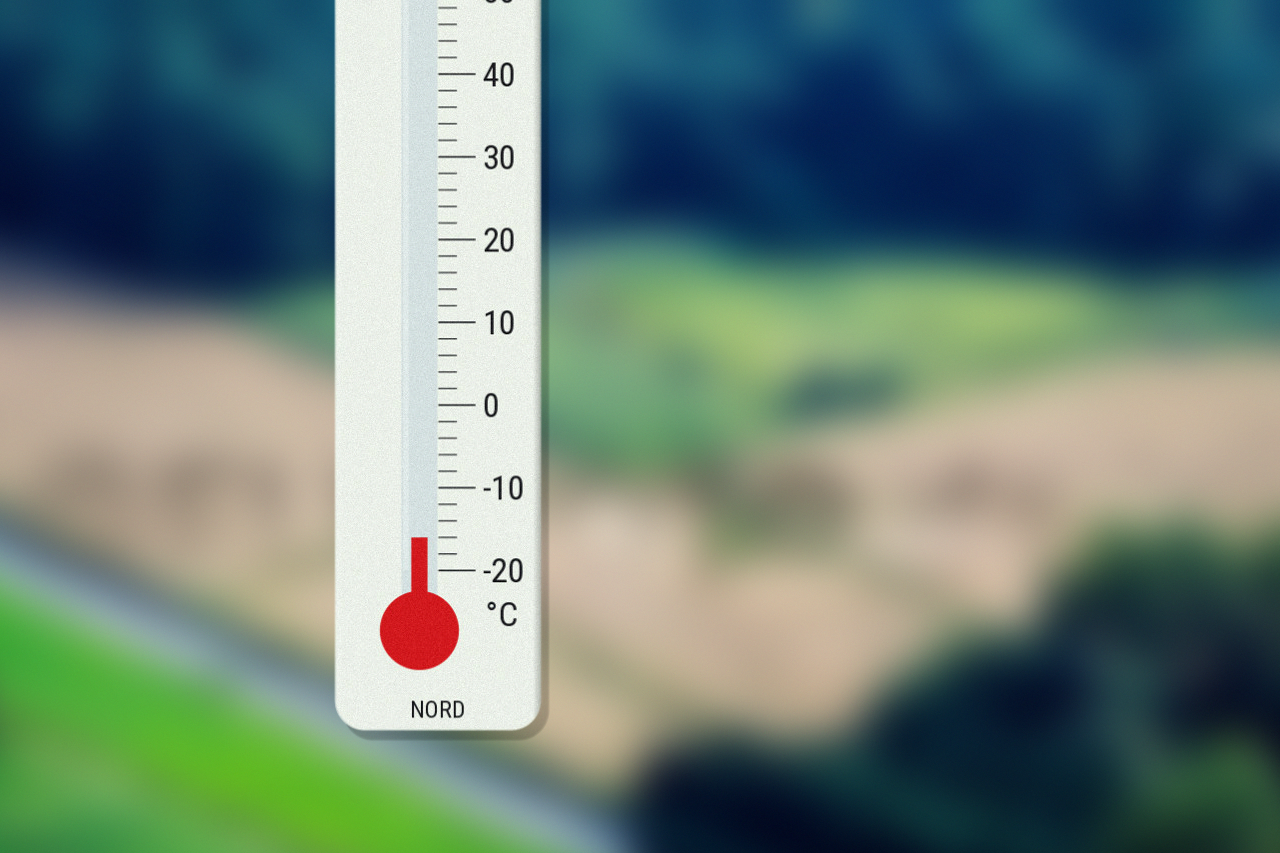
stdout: -16 °C
